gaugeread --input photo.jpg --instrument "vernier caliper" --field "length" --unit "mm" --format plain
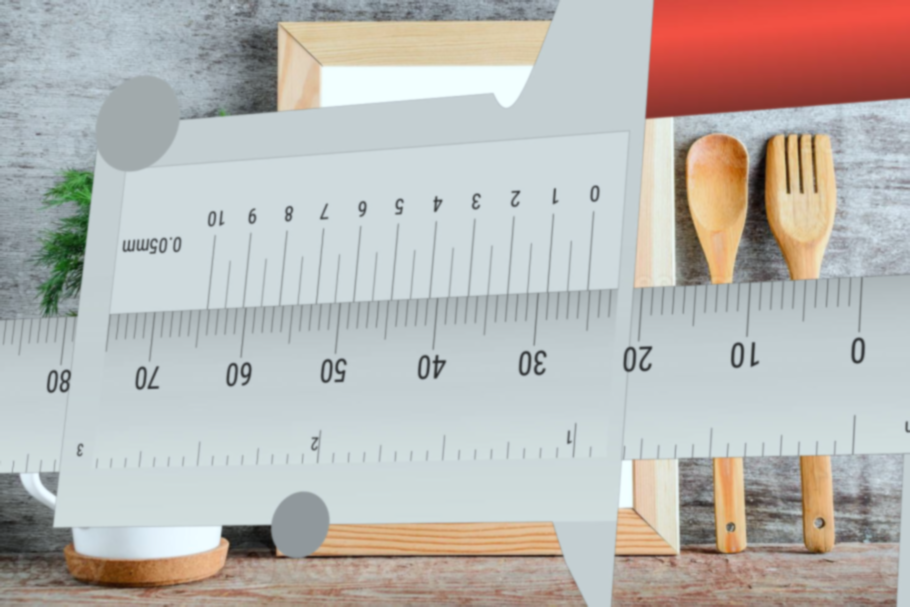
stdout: 25.2 mm
